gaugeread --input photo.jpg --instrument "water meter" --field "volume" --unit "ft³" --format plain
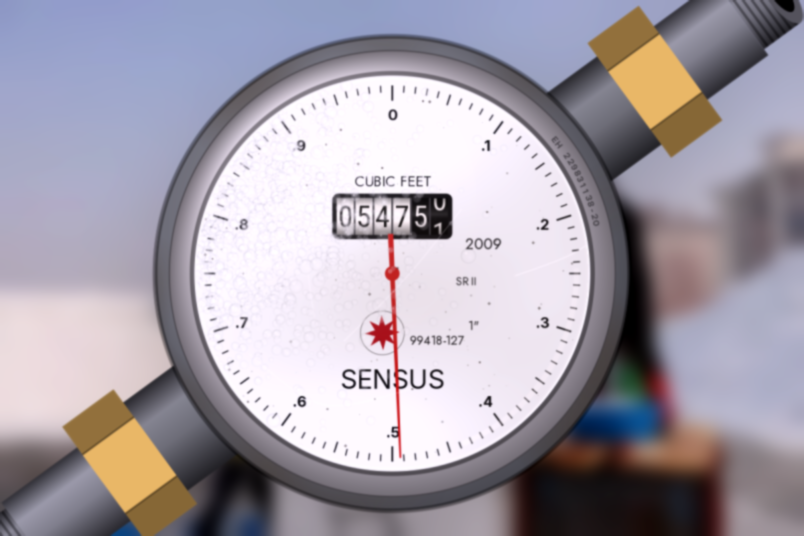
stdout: 54750.49 ft³
